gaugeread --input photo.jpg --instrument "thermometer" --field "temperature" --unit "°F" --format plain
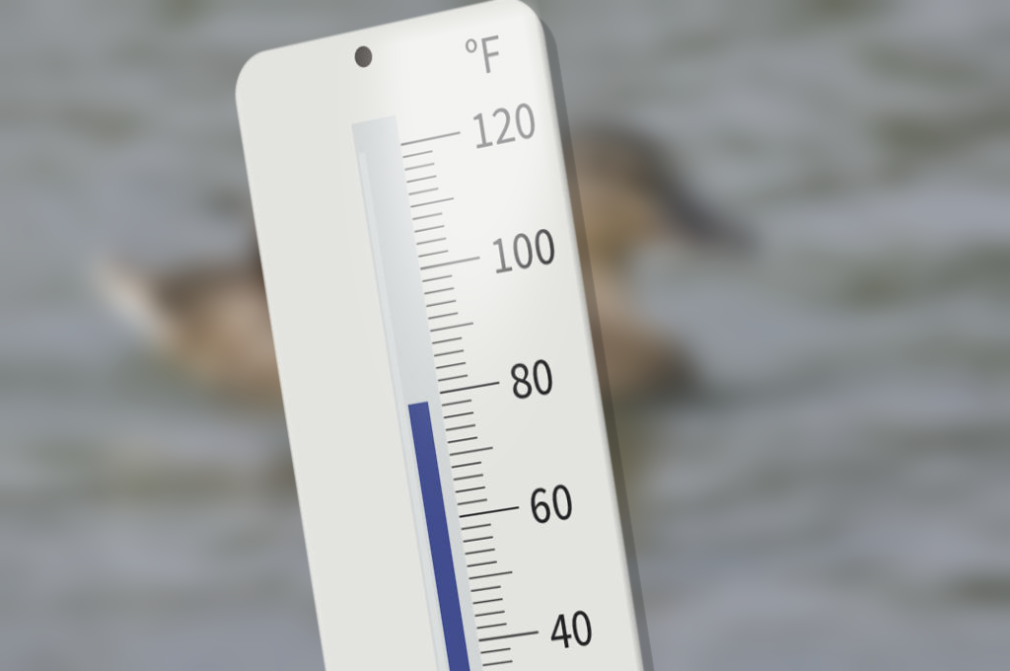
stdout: 79 °F
